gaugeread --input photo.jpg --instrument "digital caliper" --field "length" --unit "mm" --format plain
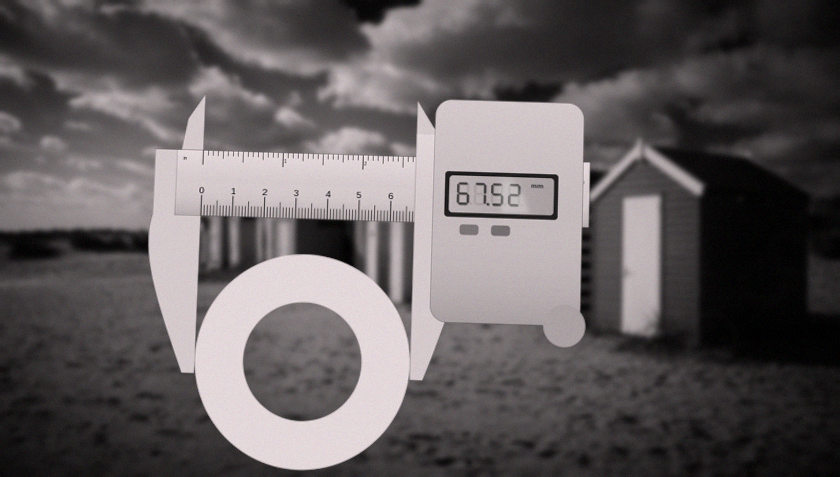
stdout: 67.52 mm
